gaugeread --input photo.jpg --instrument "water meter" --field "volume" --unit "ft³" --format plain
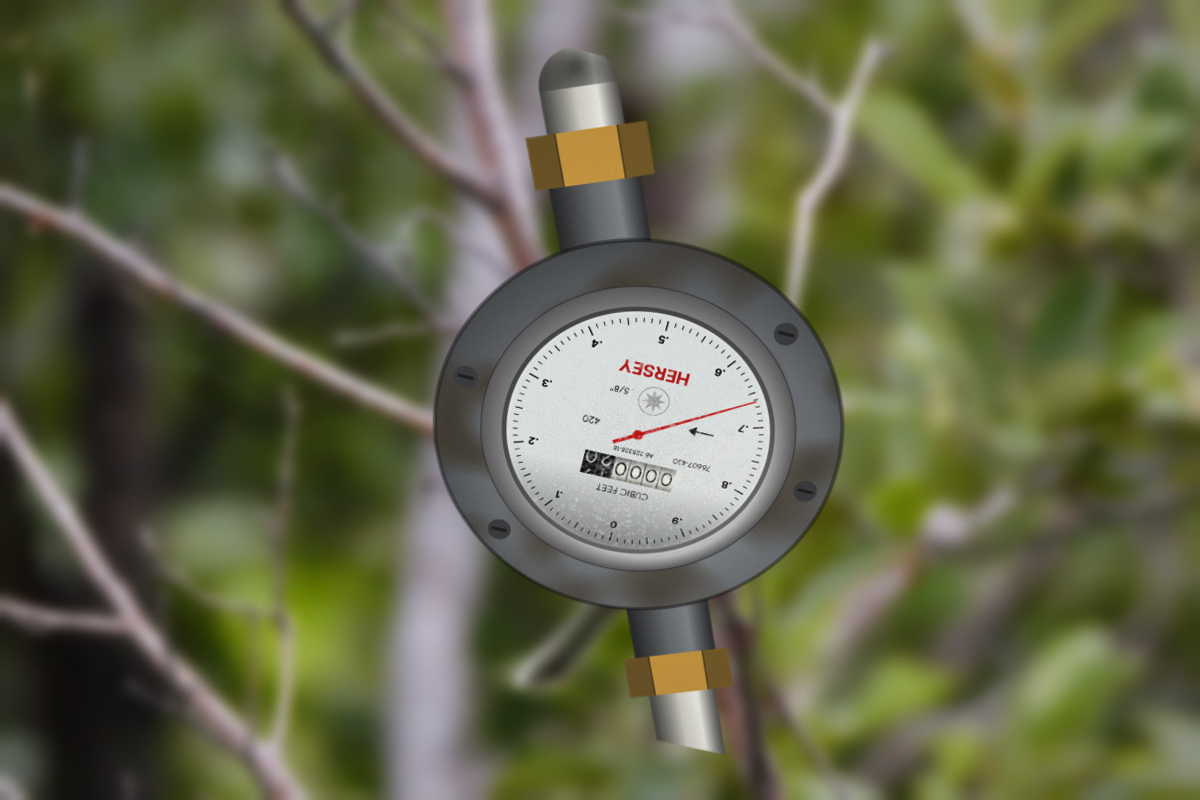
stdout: 19.66 ft³
